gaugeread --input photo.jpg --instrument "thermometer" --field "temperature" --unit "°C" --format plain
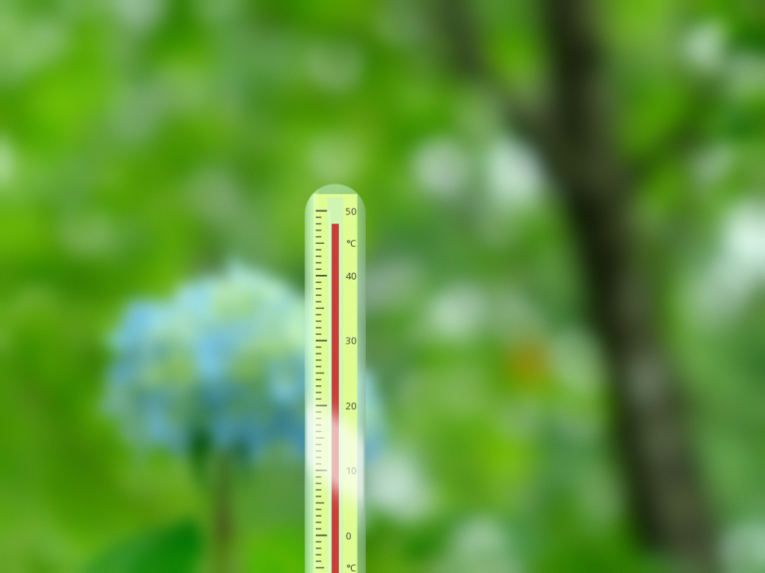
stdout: 48 °C
